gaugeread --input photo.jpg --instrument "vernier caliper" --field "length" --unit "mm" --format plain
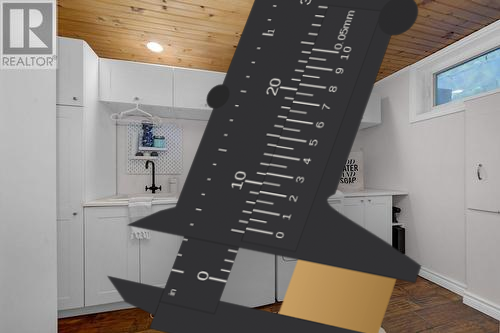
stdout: 5.4 mm
